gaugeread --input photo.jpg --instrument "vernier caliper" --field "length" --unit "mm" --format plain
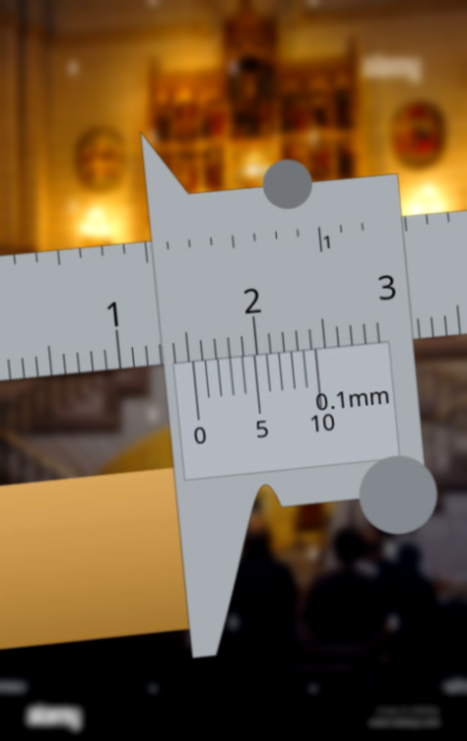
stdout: 15.3 mm
